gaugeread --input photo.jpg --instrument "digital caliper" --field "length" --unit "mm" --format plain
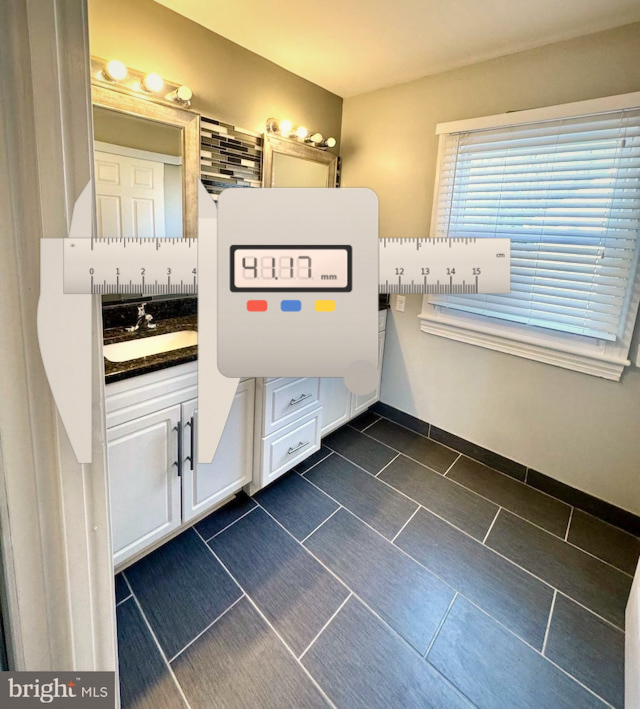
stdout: 41.17 mm
